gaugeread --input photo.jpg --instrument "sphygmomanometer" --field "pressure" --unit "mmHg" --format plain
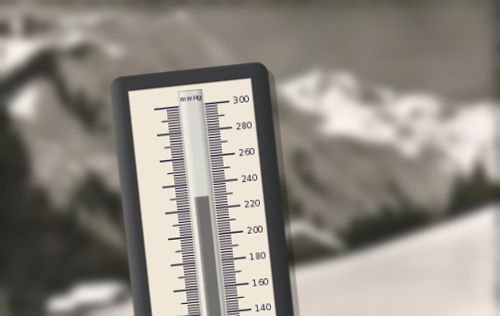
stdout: 230 mmHg
